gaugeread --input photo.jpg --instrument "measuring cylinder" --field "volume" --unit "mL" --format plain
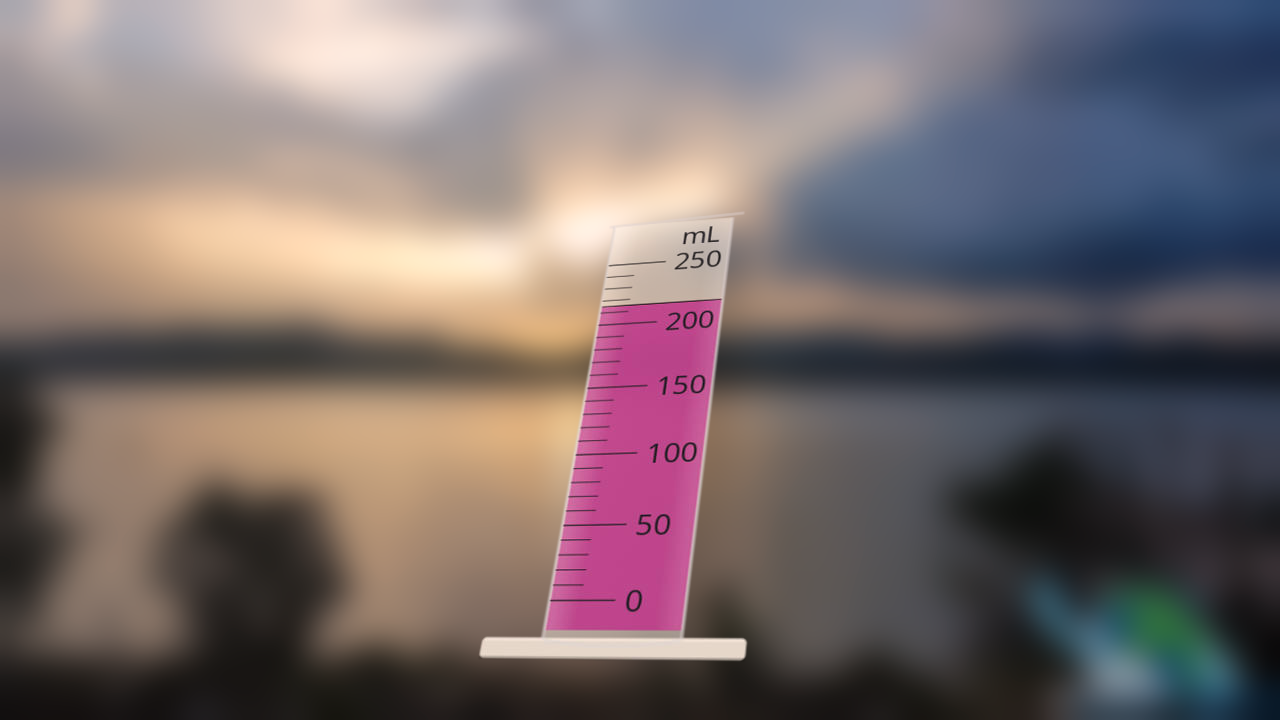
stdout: 215 mL
